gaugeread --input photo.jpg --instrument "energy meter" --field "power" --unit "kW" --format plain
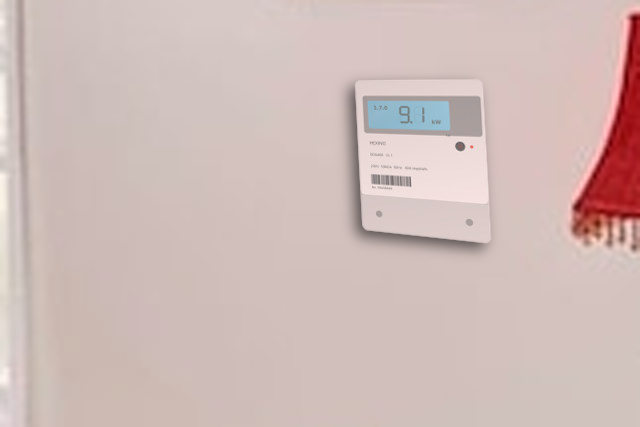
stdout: 9.1 kW
